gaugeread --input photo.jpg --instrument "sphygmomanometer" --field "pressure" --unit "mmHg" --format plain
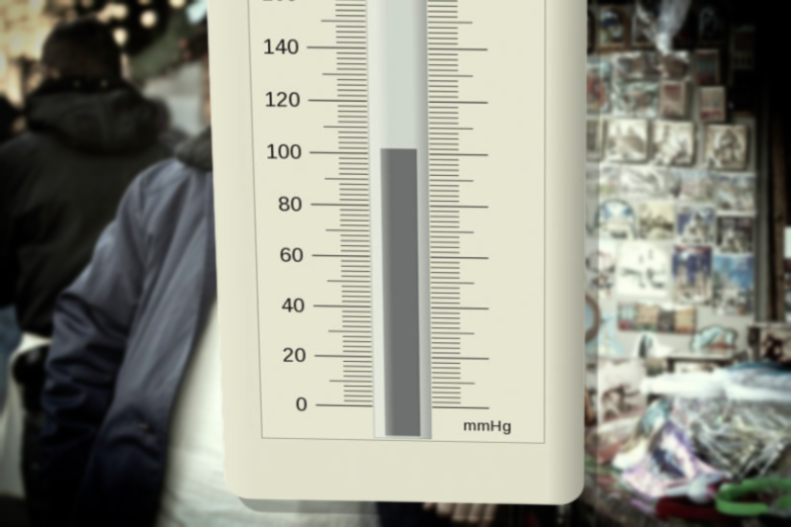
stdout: 102 mmHg
